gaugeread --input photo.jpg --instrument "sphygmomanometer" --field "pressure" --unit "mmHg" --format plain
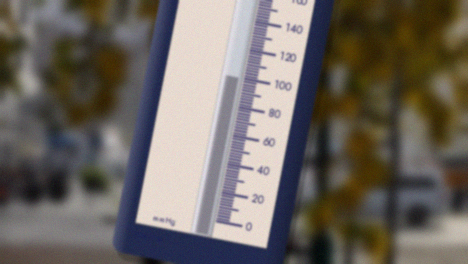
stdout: 100 mmHg
